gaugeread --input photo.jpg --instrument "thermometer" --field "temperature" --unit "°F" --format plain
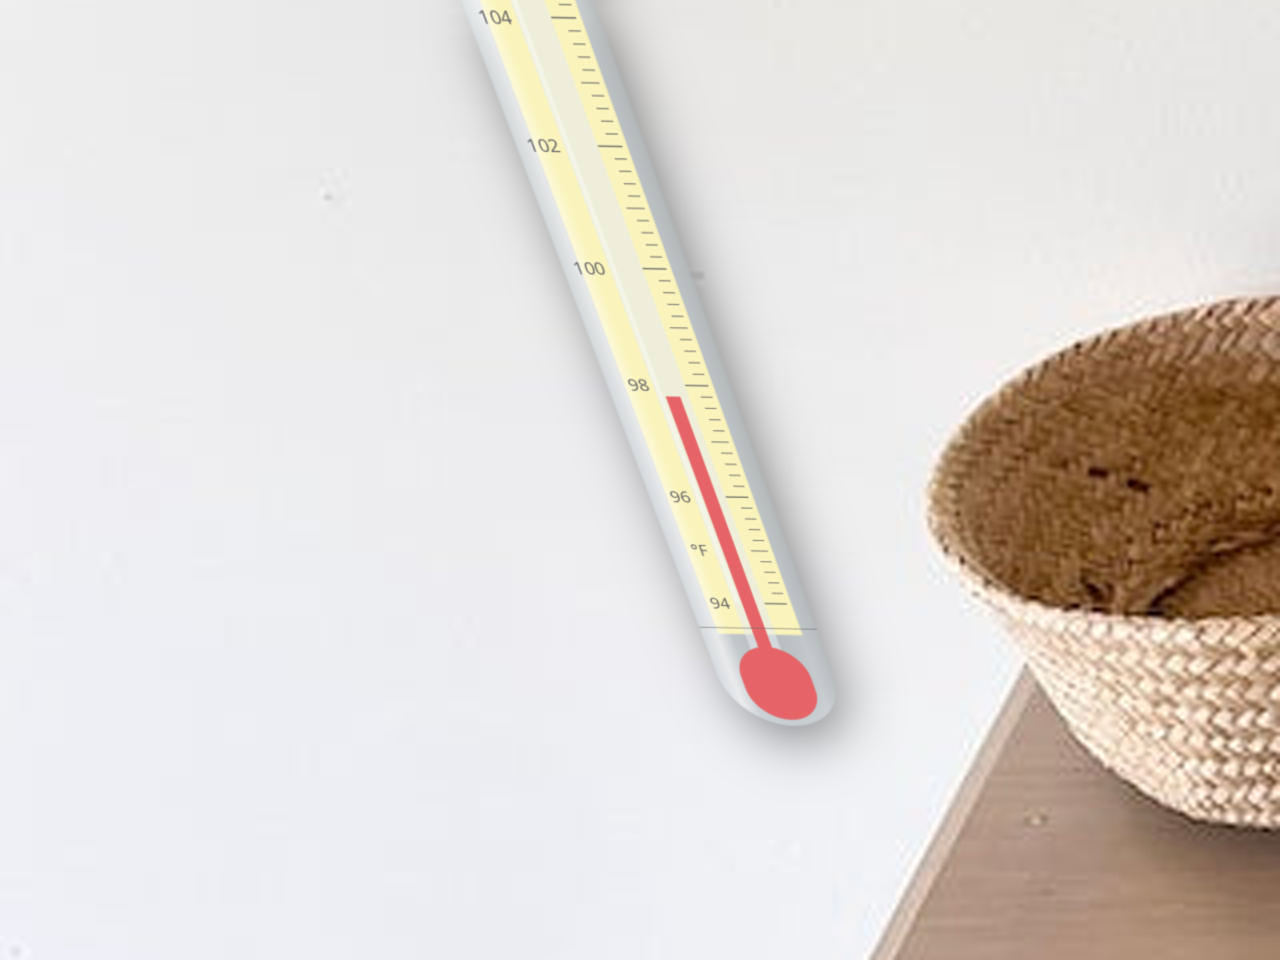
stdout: 97.8 °F
